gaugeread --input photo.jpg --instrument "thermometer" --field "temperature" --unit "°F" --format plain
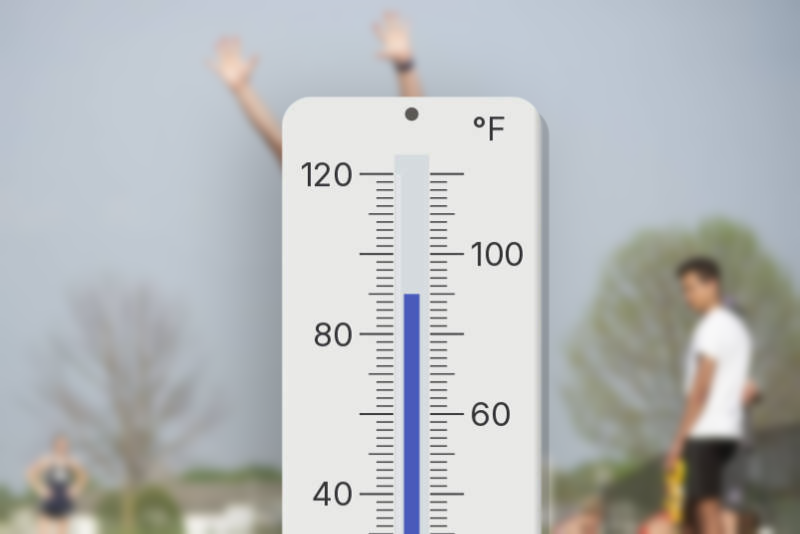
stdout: 90 °F
